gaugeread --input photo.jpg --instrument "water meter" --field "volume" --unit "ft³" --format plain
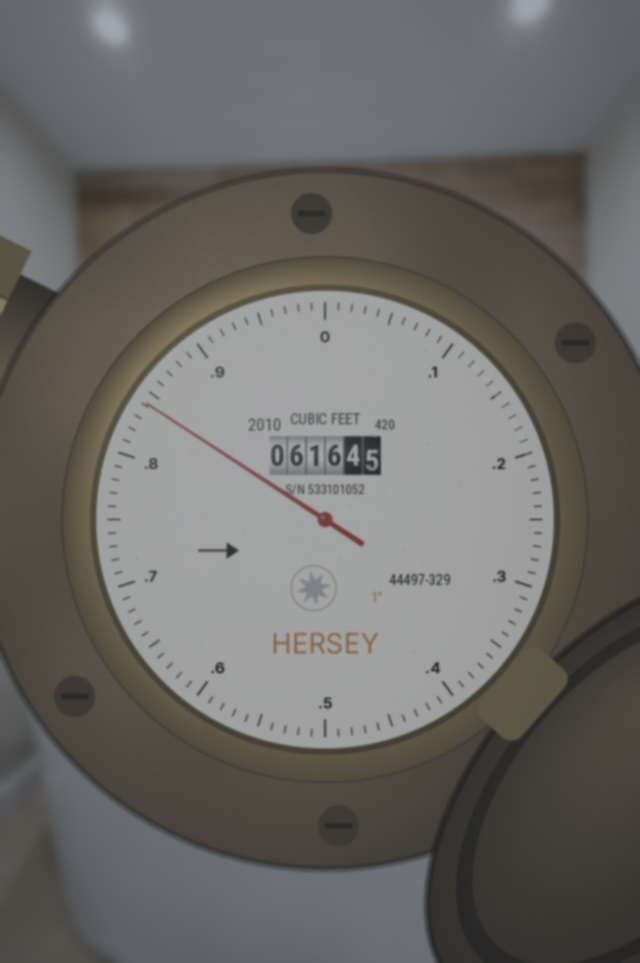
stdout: 61644.84 ft³
